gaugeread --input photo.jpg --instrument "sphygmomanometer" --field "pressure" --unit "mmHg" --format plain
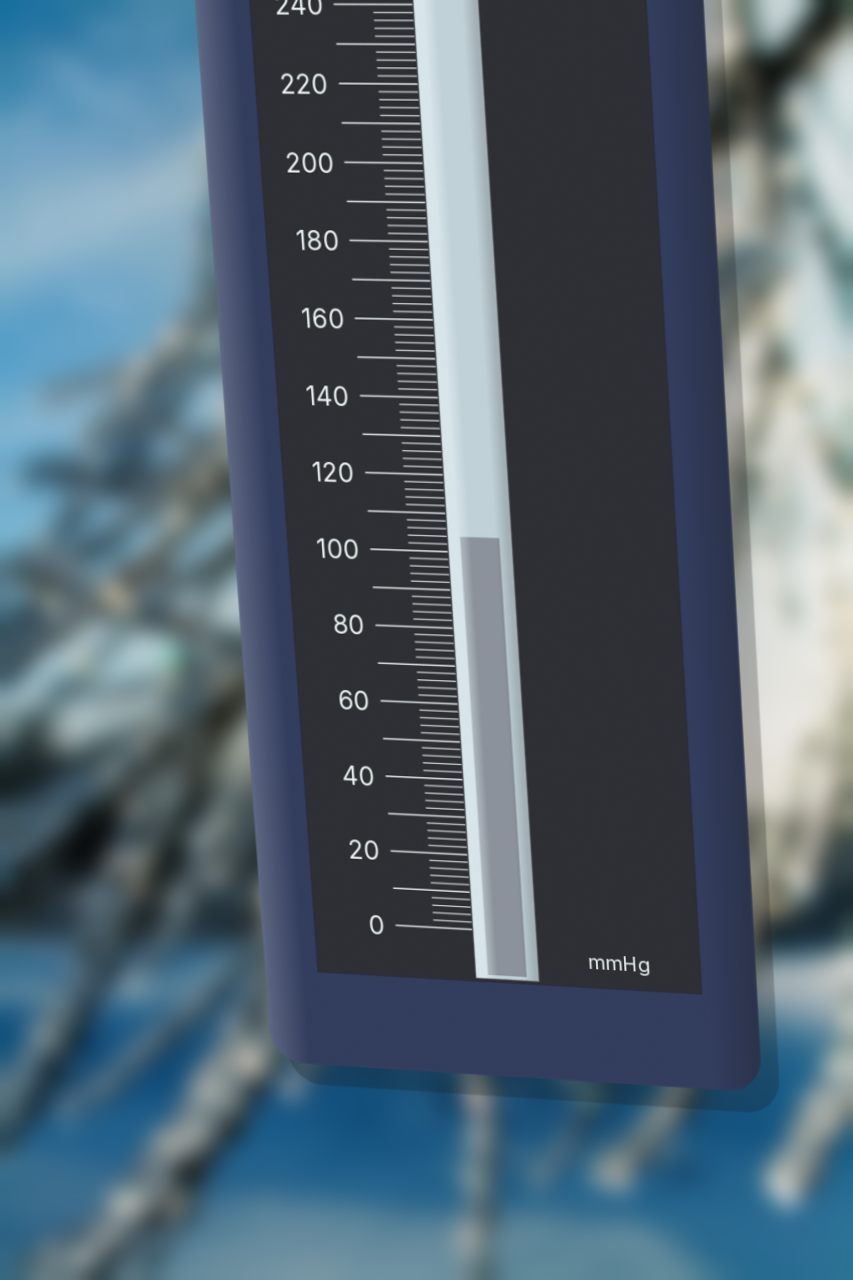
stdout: 104 mmHg
